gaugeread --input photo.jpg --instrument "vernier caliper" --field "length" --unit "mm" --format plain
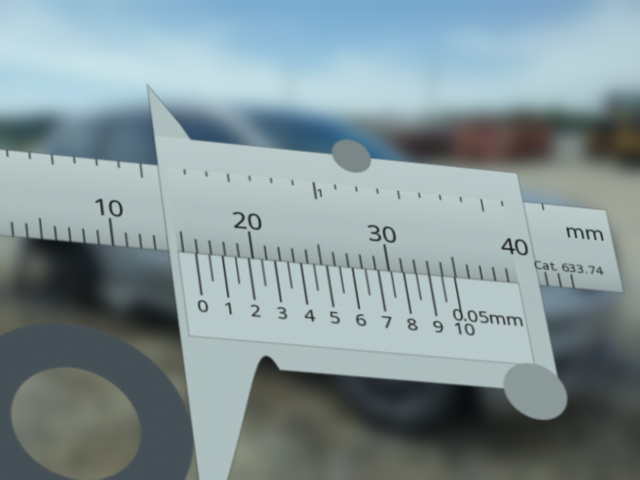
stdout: 15.9 mm
